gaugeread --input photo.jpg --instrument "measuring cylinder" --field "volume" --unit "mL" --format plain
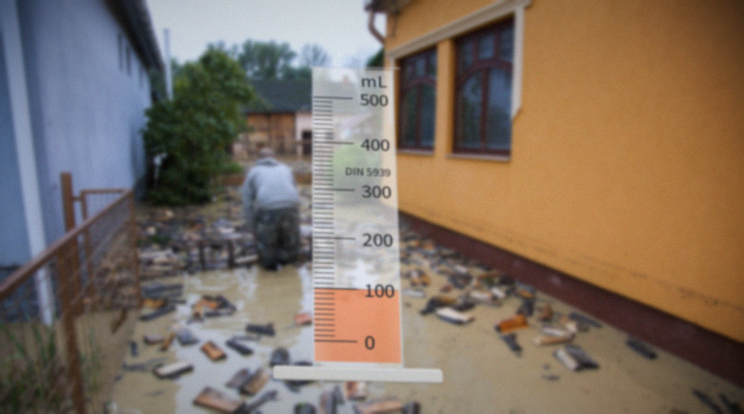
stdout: 100 mL
